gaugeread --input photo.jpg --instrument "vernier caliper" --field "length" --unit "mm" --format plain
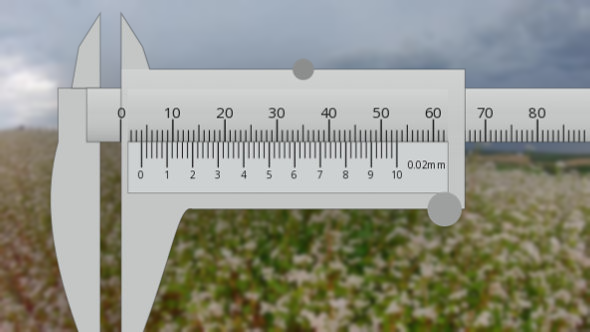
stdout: 4.0 mm
